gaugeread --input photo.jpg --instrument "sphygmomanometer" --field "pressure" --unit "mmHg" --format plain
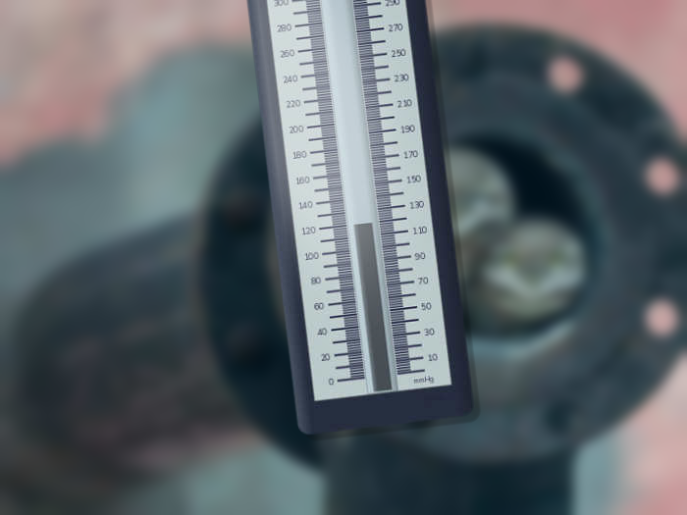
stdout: 120 mmHg
